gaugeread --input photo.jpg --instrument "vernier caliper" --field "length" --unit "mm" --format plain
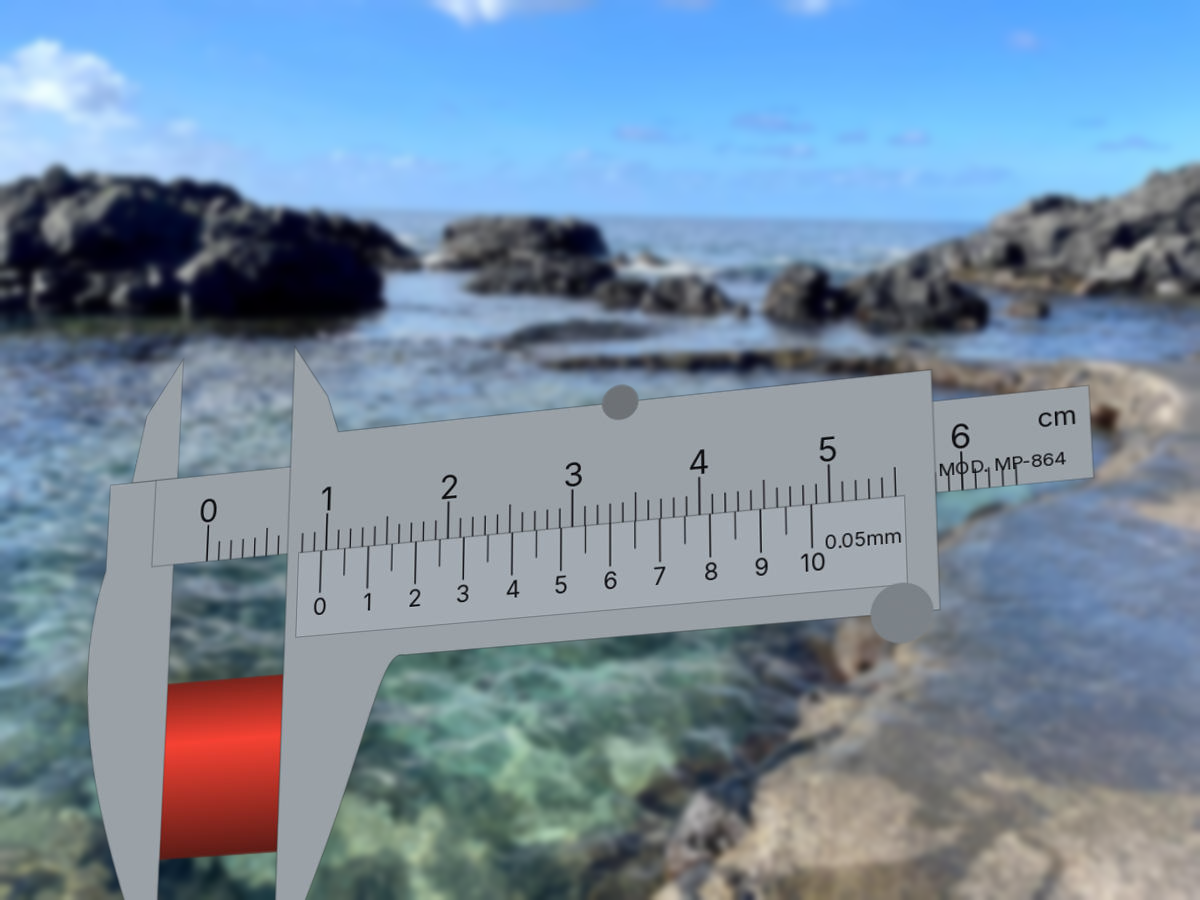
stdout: 9.6 mm
